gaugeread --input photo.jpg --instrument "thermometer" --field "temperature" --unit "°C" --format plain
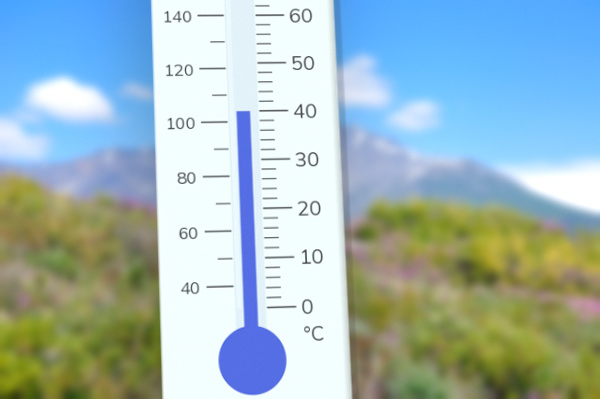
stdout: 40 °C
